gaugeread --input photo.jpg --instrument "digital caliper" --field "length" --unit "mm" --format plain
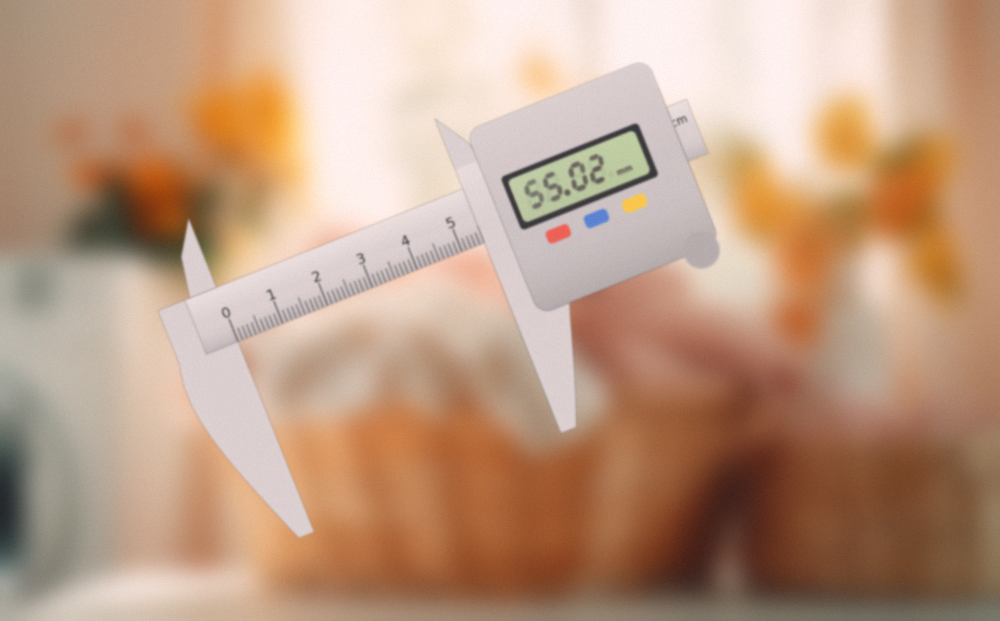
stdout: 55.02 mm
